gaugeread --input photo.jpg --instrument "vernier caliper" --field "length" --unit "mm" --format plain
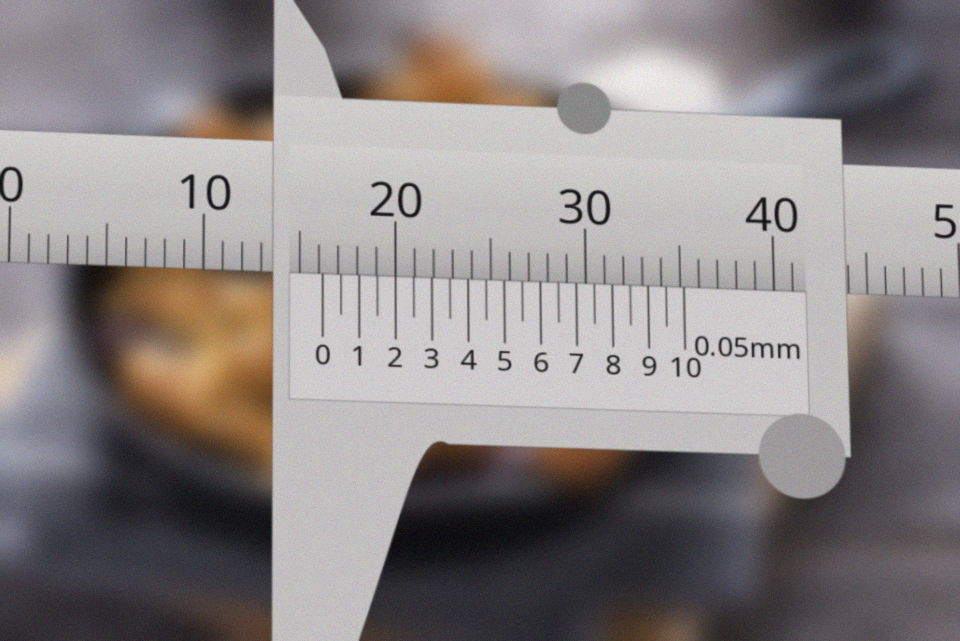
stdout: 16.2 mm
